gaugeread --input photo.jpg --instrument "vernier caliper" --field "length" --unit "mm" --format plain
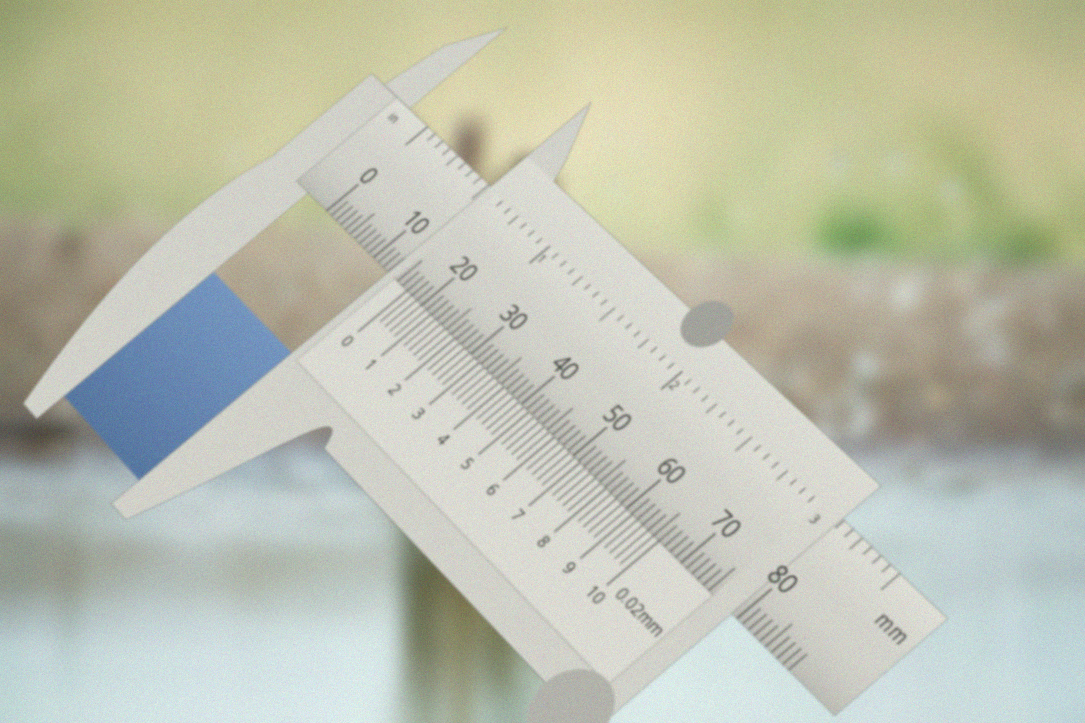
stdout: 17.0 mm
